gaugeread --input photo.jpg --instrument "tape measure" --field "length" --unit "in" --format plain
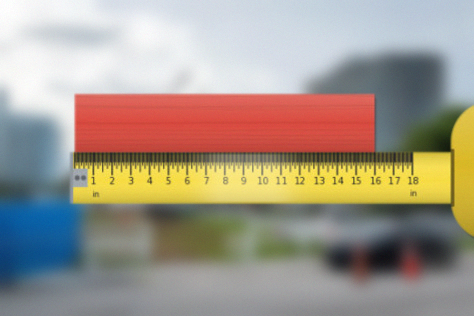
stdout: 16 in
